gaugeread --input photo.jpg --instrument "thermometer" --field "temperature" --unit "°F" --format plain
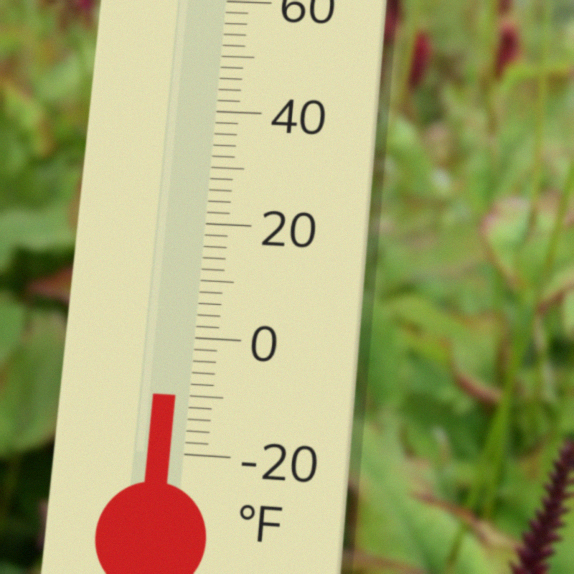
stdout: -10 °F
